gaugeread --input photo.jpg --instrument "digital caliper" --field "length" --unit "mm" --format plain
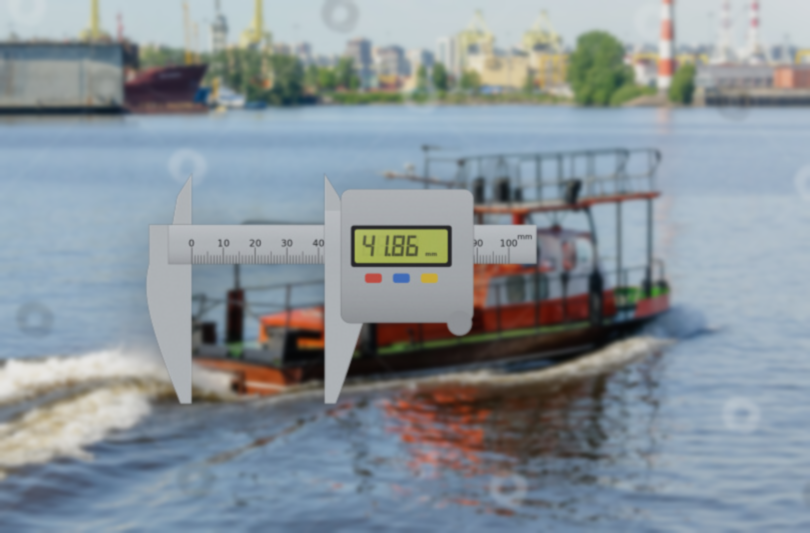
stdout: 41.86 mm
